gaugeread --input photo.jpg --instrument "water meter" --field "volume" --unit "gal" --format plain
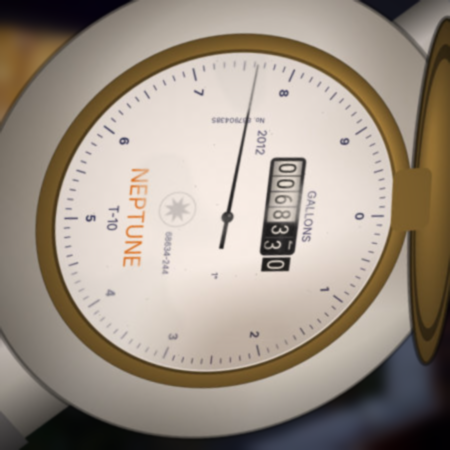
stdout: 68327.6 gal
